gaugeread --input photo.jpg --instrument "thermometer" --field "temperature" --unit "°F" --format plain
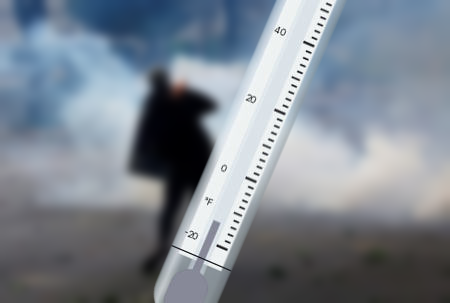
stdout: -14 °F
